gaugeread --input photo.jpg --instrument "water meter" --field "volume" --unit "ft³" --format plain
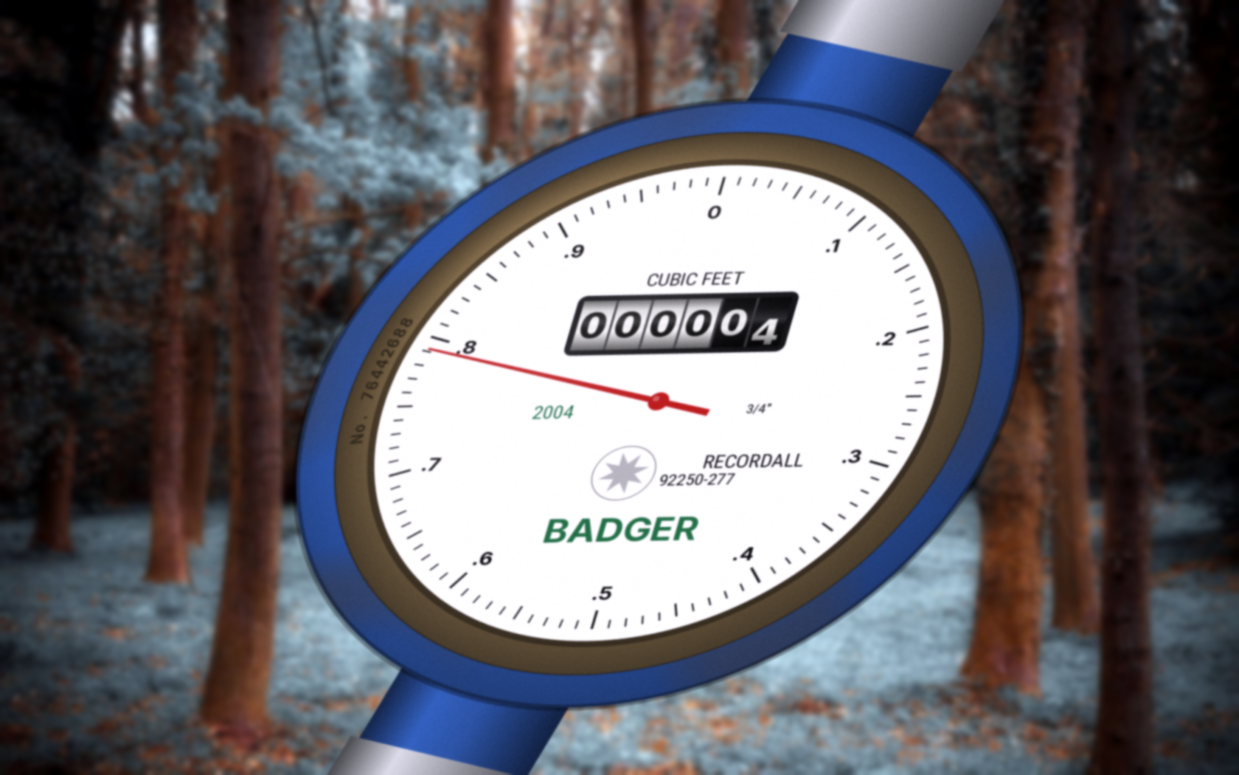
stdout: 3.79 ft³
